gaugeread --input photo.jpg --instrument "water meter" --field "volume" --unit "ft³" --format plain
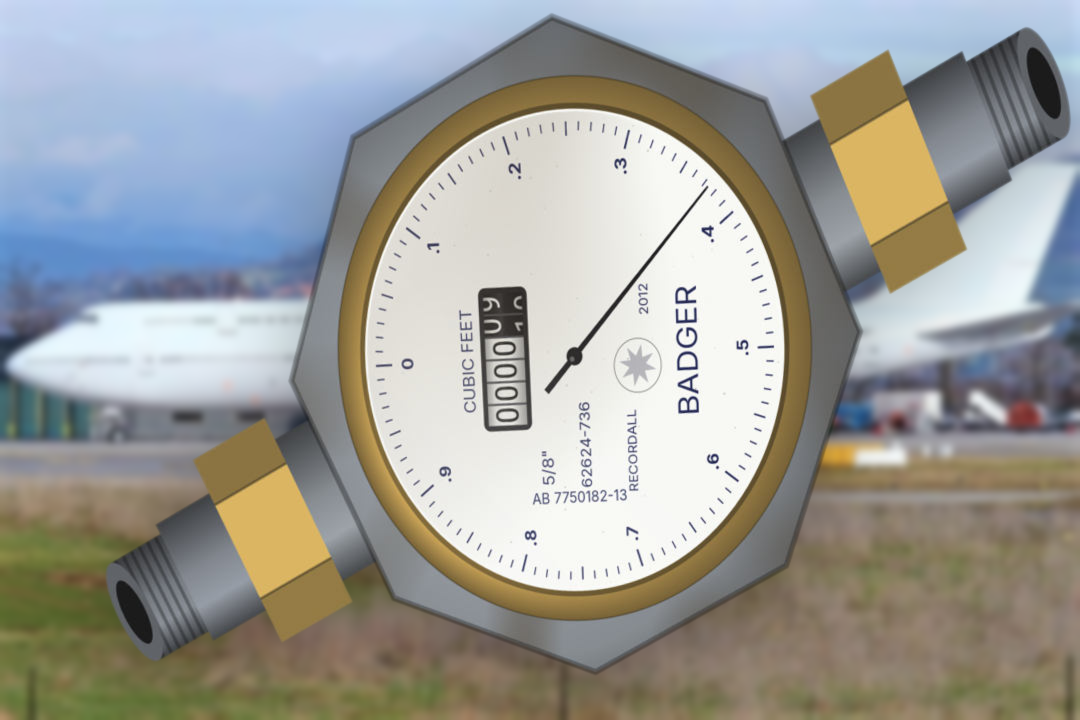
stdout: 9.37 ft³
